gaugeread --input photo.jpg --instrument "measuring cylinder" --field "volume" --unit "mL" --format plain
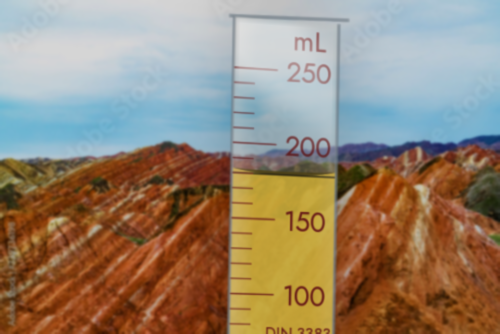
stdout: 180 mL
